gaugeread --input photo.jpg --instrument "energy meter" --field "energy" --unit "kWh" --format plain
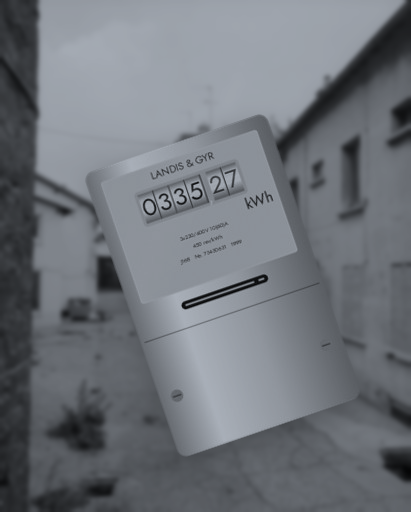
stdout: 335.27 kWh
